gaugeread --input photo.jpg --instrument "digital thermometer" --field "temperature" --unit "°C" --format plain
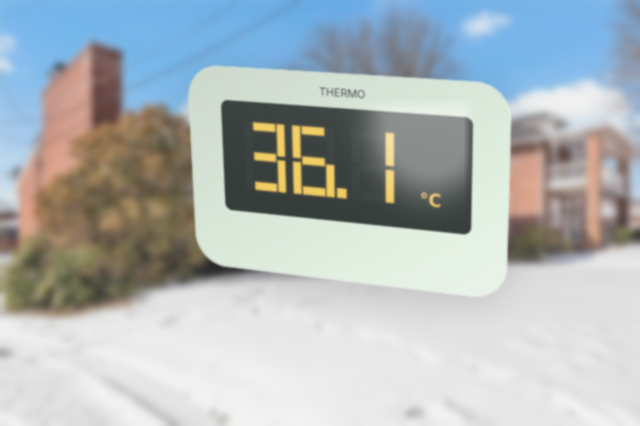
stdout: 36.1 °C
